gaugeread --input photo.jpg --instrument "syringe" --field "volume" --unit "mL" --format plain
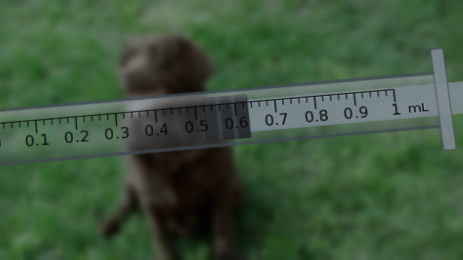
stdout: 0.52 mL
